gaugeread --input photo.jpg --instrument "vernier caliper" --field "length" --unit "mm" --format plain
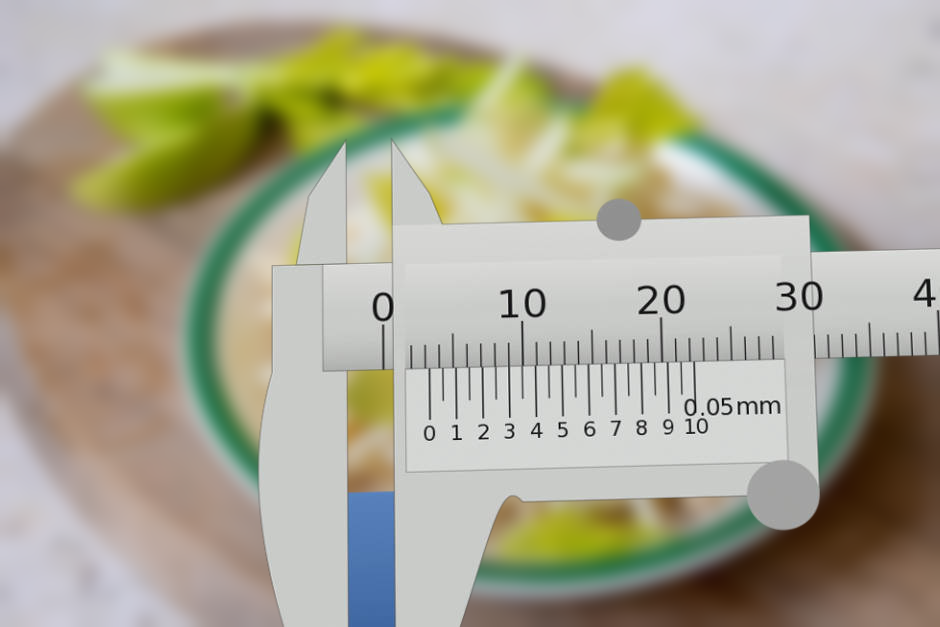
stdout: 3.3 mm
